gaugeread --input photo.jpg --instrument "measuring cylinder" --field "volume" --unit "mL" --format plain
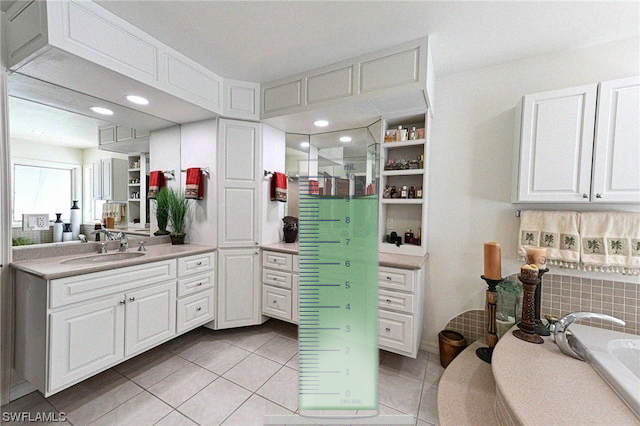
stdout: 9 mL
